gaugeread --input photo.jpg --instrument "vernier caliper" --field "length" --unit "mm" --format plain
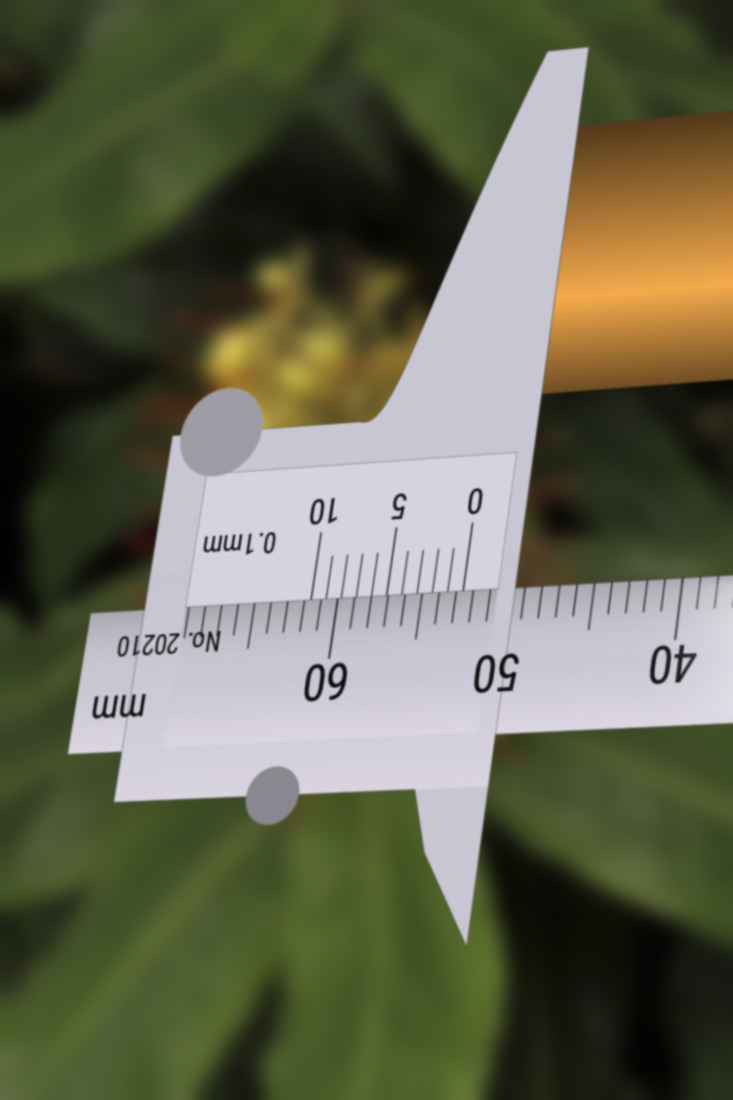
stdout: 52.6 mm
